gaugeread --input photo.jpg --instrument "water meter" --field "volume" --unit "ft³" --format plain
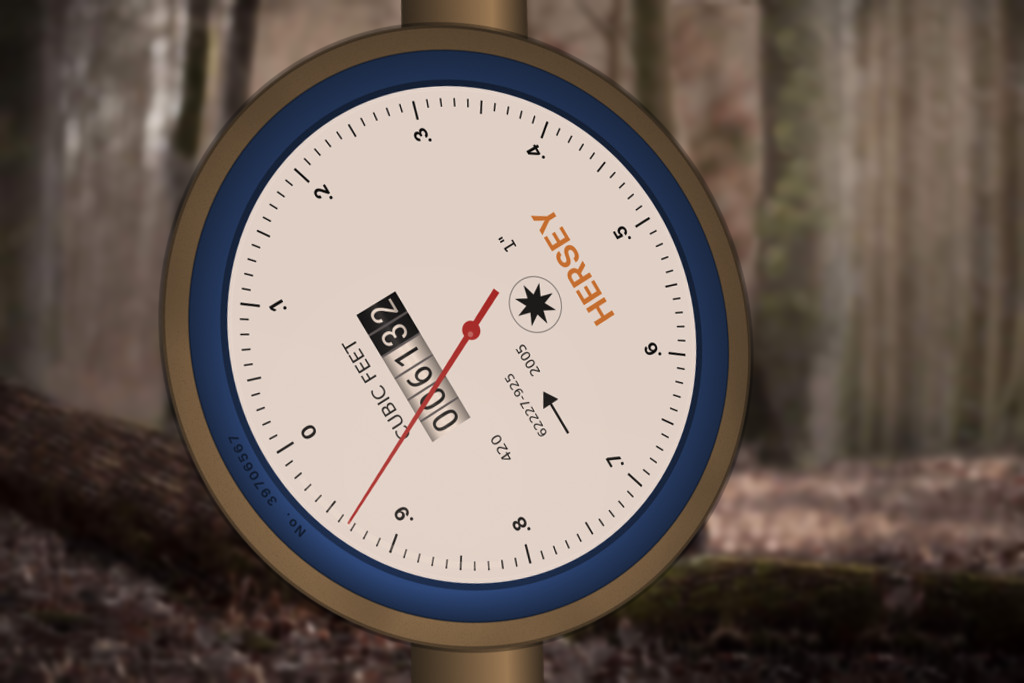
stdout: 6131.93 ft³
